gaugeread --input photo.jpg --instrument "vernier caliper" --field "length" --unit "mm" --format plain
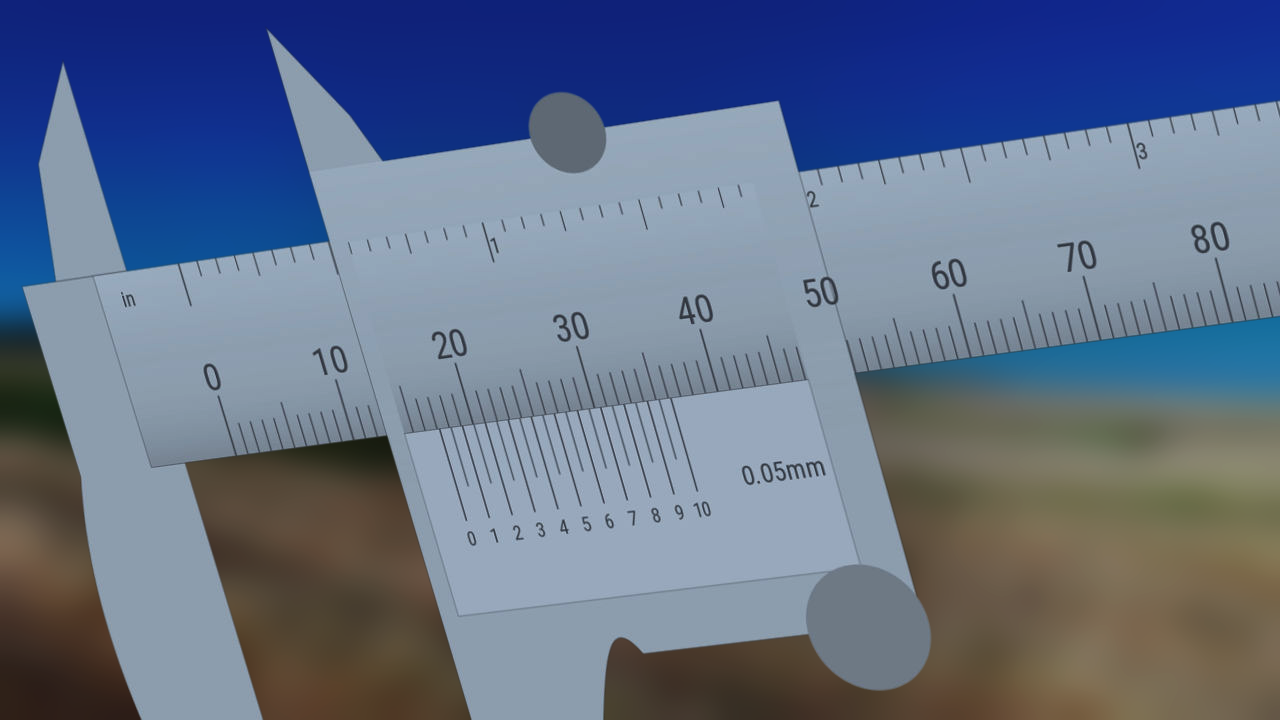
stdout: 17.2 mm
